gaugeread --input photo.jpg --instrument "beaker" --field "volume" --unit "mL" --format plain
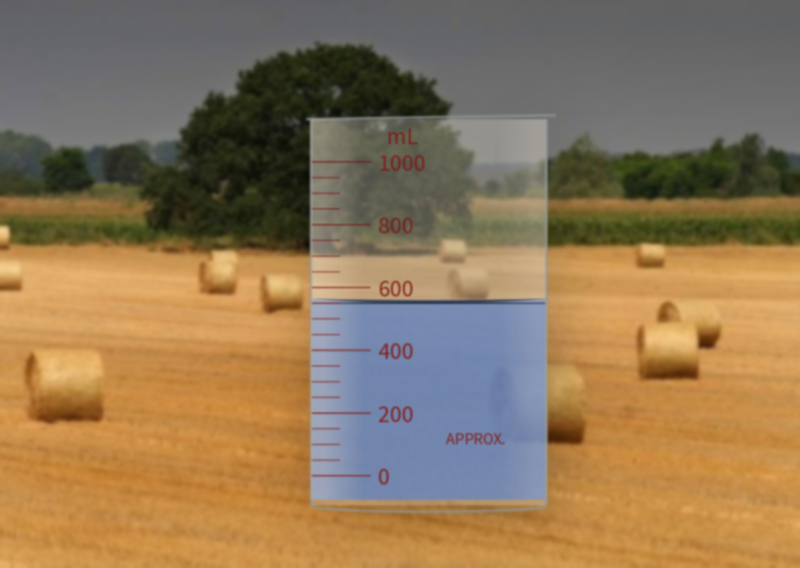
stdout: 550 mL
